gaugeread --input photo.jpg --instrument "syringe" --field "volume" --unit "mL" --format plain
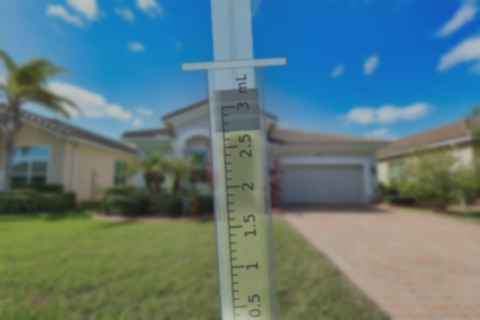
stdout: 2.7 mL
